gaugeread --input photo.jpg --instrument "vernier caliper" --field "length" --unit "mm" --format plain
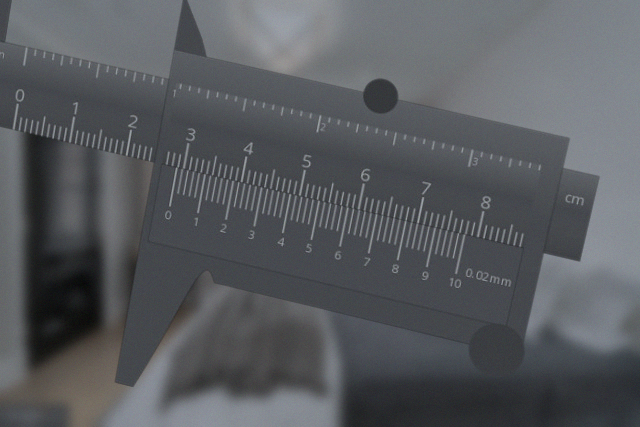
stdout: 28.8 mm
